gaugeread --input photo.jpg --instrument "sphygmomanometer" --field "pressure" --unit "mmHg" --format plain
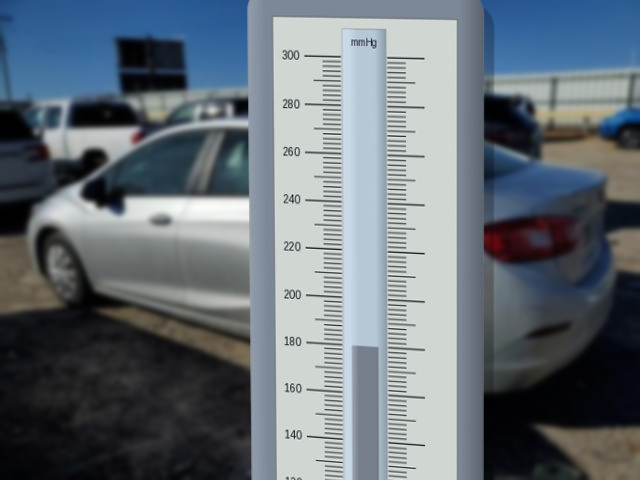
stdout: 180 mmHg
